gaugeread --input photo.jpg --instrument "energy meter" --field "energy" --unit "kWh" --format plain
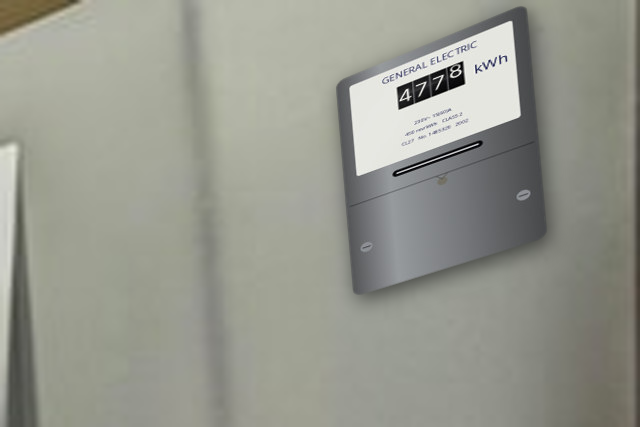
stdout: 4778 kWh
